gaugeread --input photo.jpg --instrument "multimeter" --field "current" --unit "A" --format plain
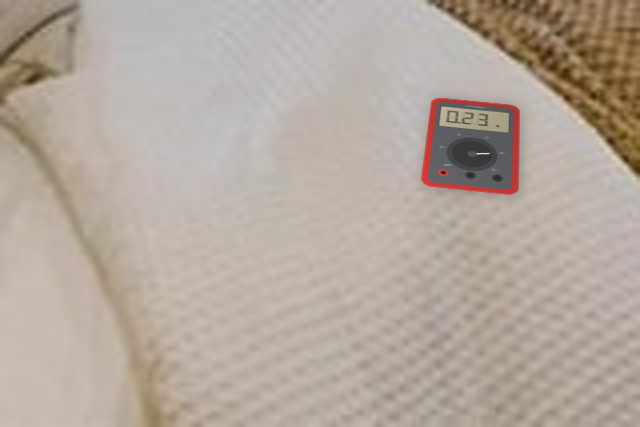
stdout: 0.23 A
